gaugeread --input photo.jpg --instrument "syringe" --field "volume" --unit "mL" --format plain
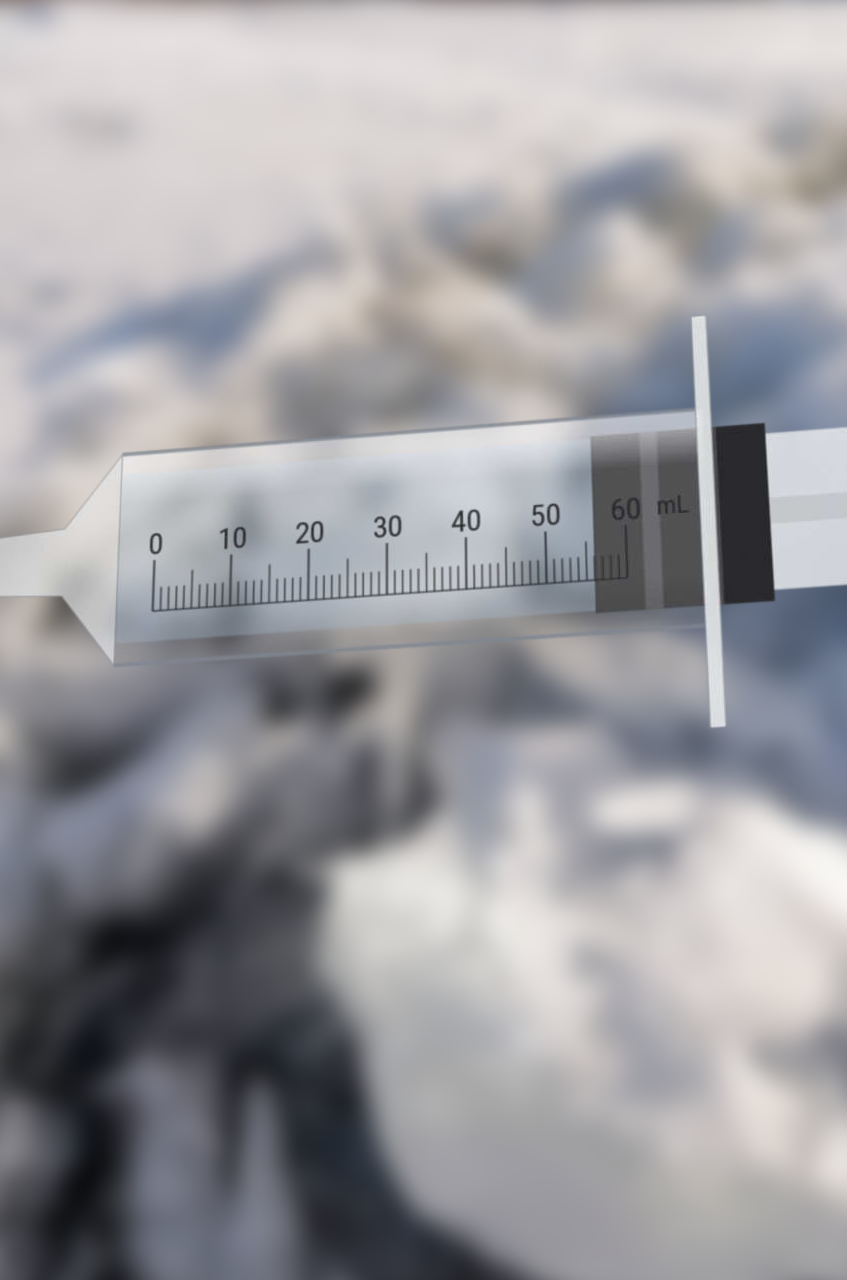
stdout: 56 mL
